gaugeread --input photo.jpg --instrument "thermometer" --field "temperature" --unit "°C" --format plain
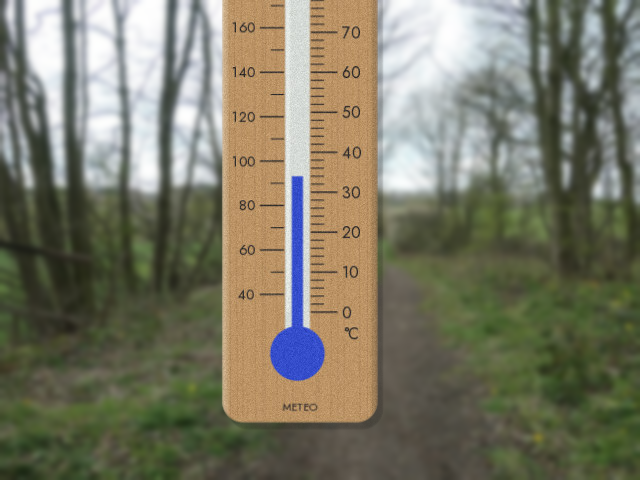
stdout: 34 °C
